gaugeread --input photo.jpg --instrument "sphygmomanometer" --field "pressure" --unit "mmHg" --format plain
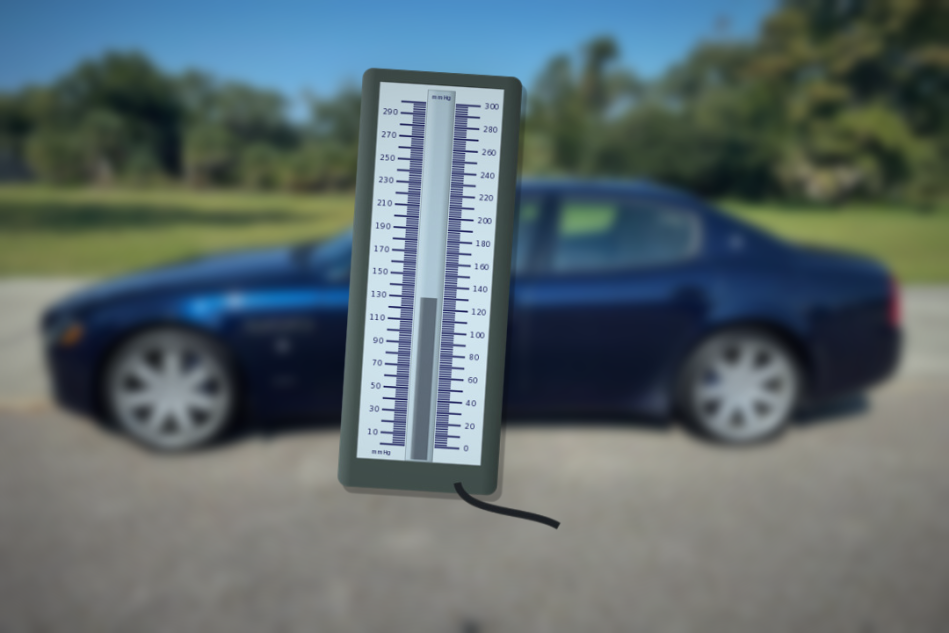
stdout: 130 mmHg
